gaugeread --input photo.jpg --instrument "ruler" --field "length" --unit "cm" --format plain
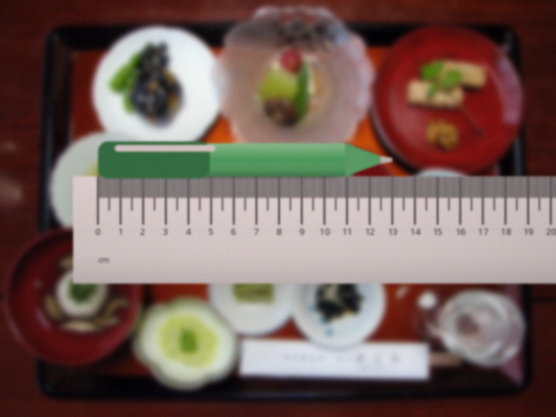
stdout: 13 cm
